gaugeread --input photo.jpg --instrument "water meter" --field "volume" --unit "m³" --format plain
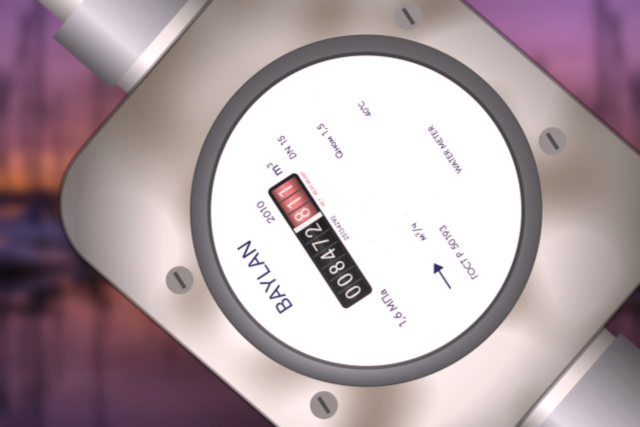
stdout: 8472.811 m³
